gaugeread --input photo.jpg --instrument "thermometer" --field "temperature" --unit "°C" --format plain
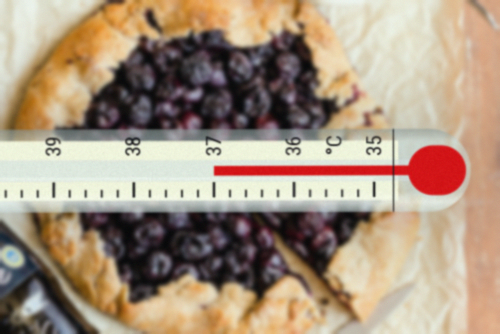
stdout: 37 °C
